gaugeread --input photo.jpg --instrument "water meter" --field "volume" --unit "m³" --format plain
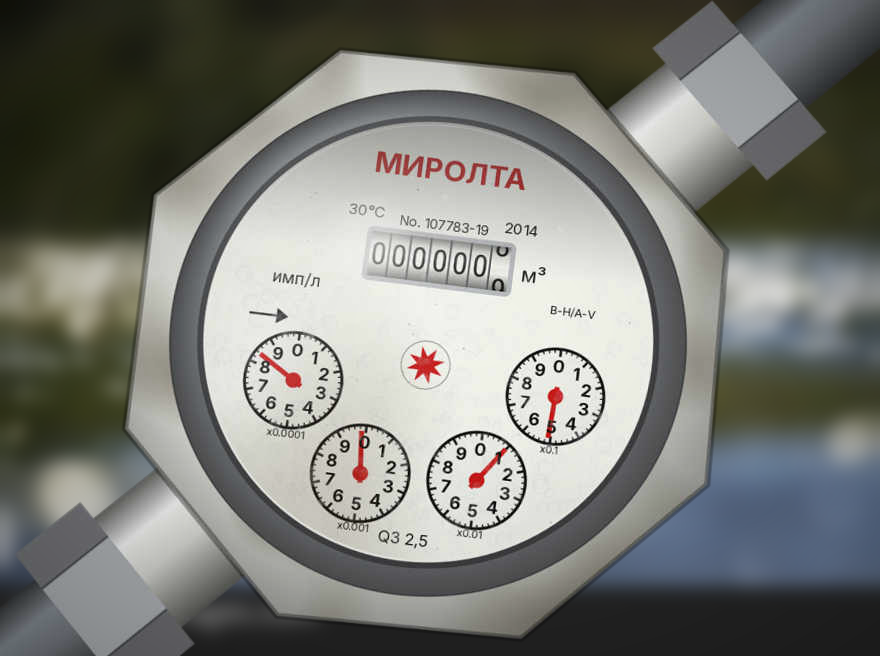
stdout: 8.5098 m³
